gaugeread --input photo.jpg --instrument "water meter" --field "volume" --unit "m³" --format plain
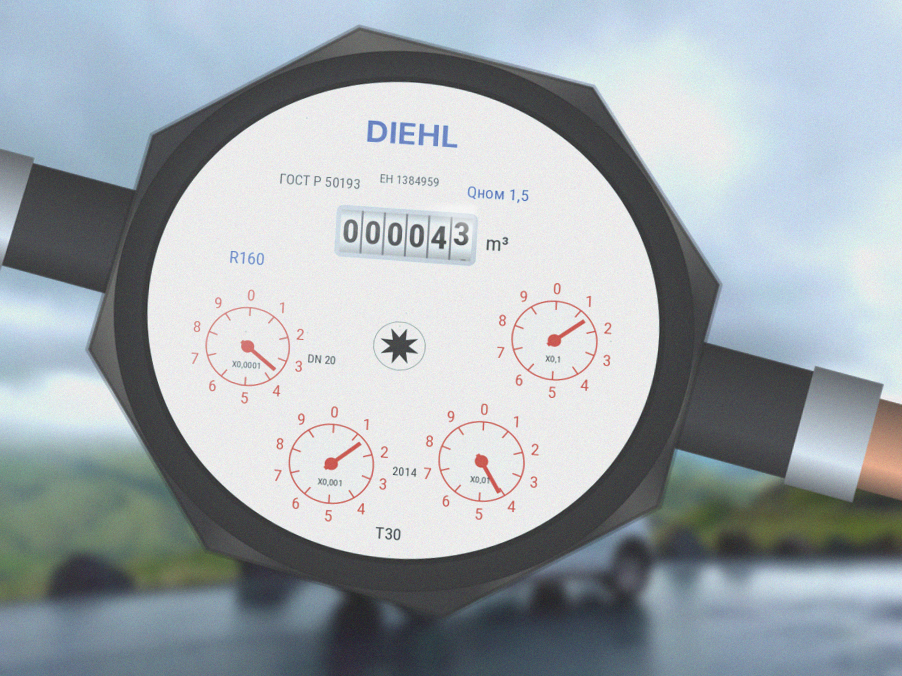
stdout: 43.1413 m³
